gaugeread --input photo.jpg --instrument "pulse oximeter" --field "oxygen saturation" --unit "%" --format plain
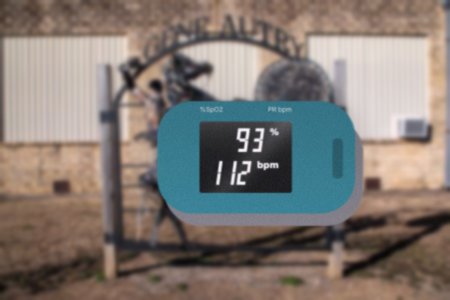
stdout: 93 %
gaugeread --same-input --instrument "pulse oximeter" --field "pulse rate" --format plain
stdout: 112 bpm
